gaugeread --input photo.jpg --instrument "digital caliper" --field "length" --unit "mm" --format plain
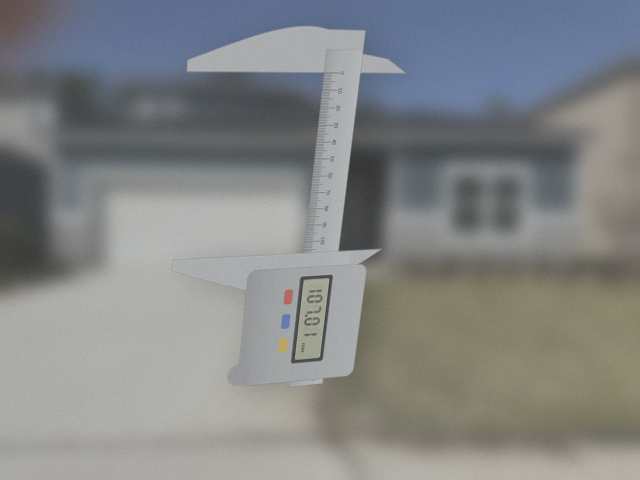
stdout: 107.01 mm
